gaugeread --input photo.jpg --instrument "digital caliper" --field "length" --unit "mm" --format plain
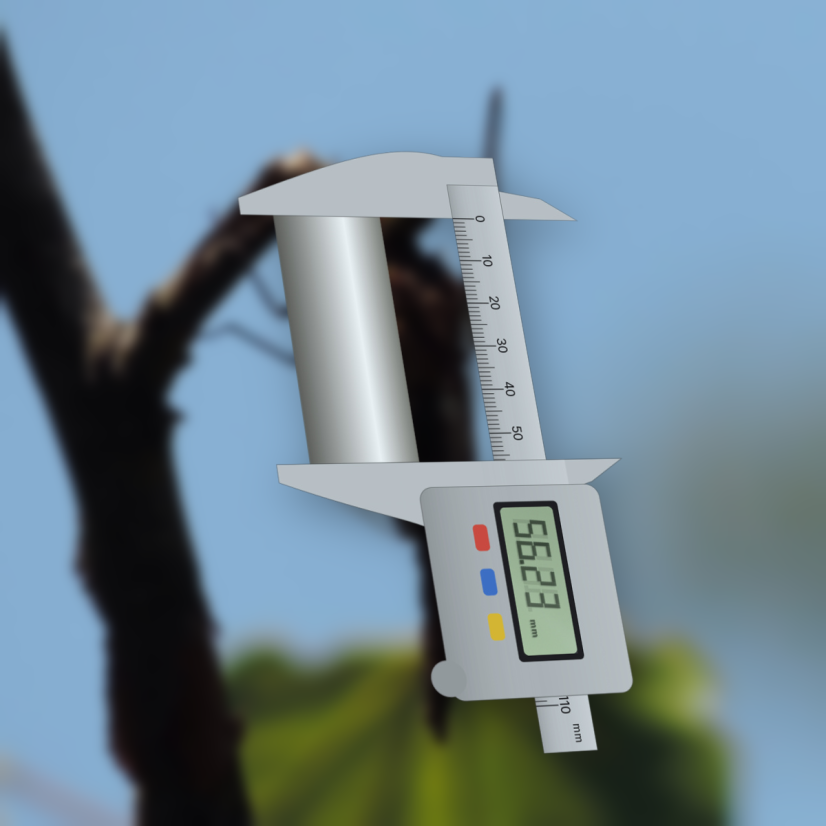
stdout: 56.23 mm
